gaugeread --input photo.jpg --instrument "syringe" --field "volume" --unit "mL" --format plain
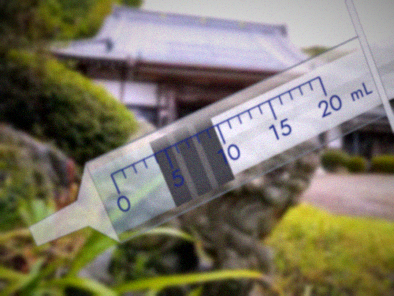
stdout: 4 mL
